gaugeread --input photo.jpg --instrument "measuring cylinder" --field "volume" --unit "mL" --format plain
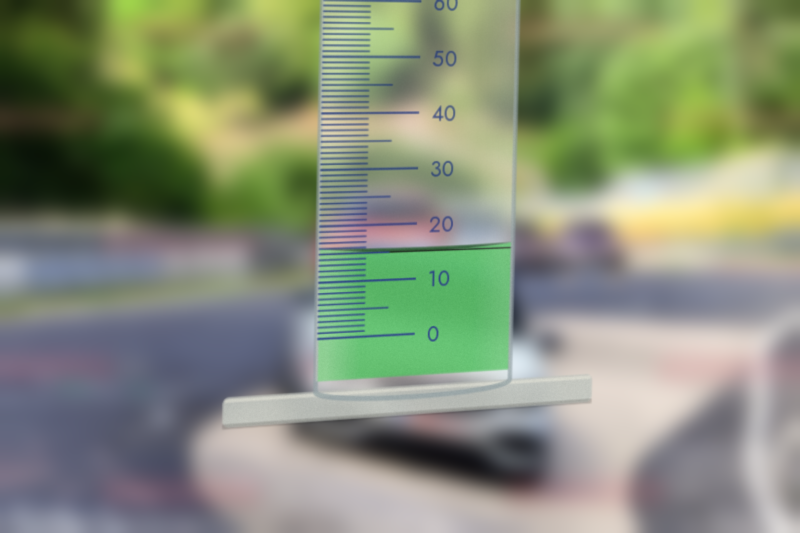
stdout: 15 mL
